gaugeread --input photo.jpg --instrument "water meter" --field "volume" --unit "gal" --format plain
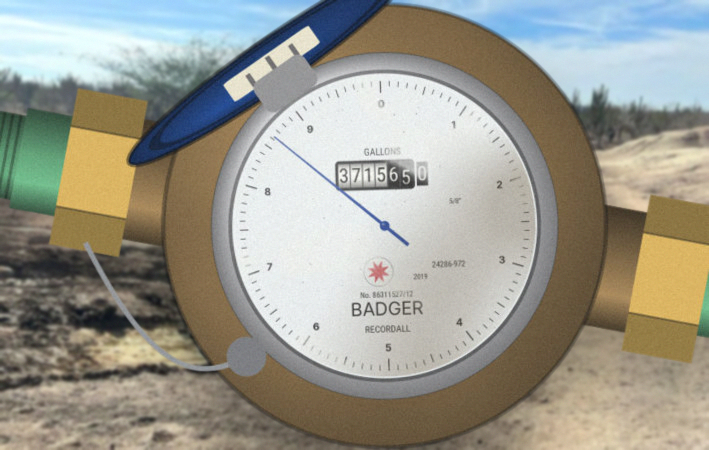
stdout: 3715648.6 gal
